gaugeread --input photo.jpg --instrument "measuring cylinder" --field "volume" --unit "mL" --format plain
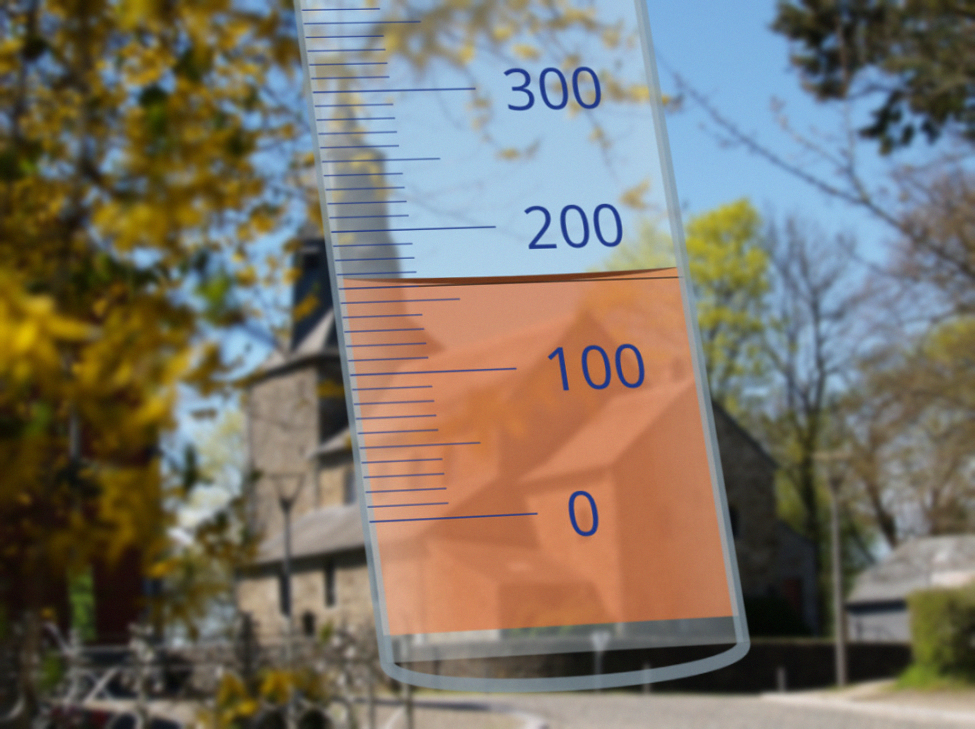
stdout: 160 mL
